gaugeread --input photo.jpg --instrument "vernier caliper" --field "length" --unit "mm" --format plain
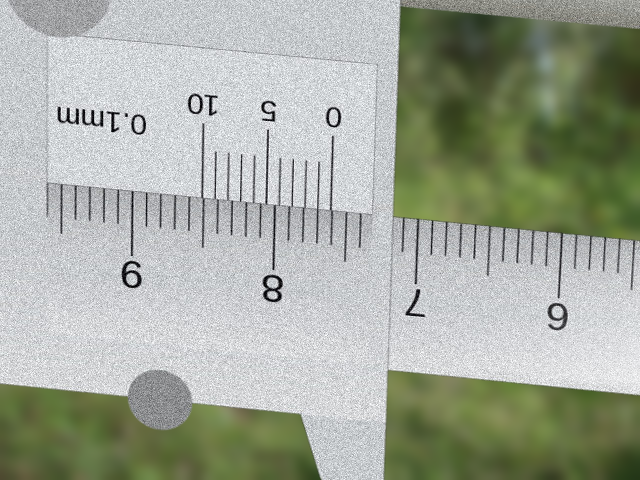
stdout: 76.1 mm
